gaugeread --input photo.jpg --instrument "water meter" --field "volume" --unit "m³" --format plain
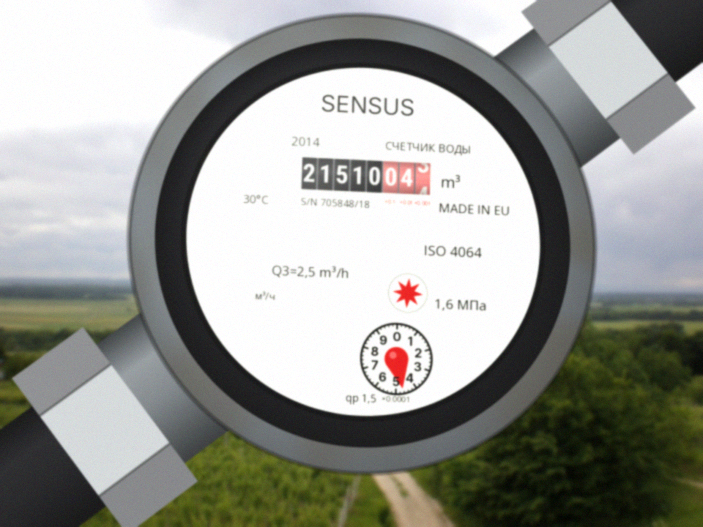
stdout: 21510.0434 m³
